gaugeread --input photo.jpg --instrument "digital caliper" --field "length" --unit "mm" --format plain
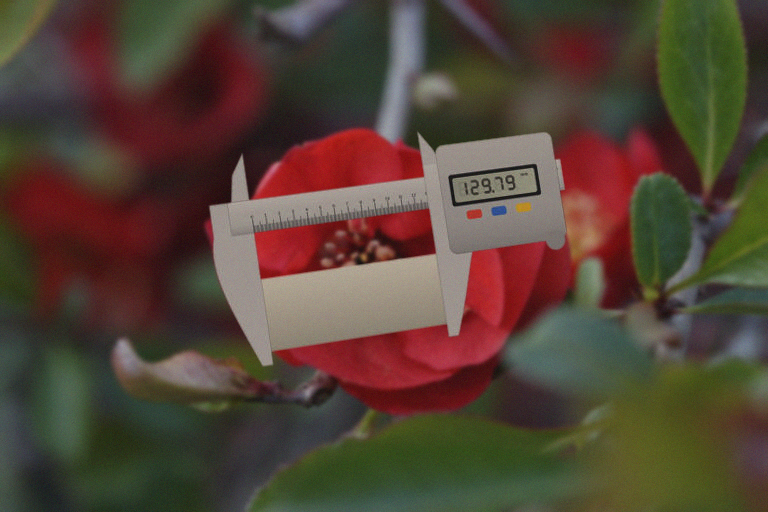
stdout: 129.79 mm
